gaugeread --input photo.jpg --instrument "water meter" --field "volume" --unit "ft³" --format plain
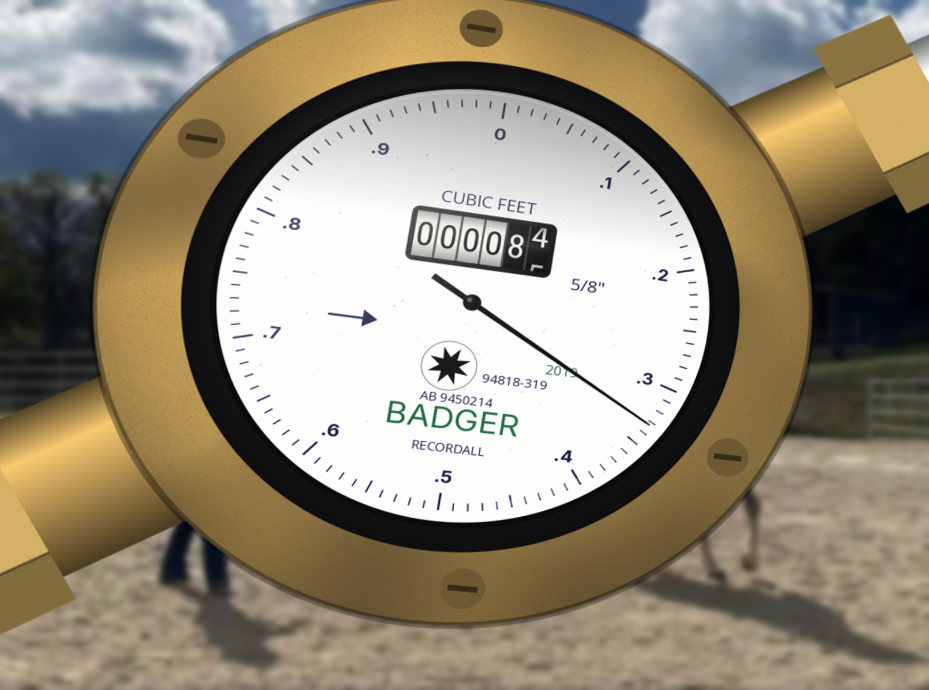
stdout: 84.33 ft³
